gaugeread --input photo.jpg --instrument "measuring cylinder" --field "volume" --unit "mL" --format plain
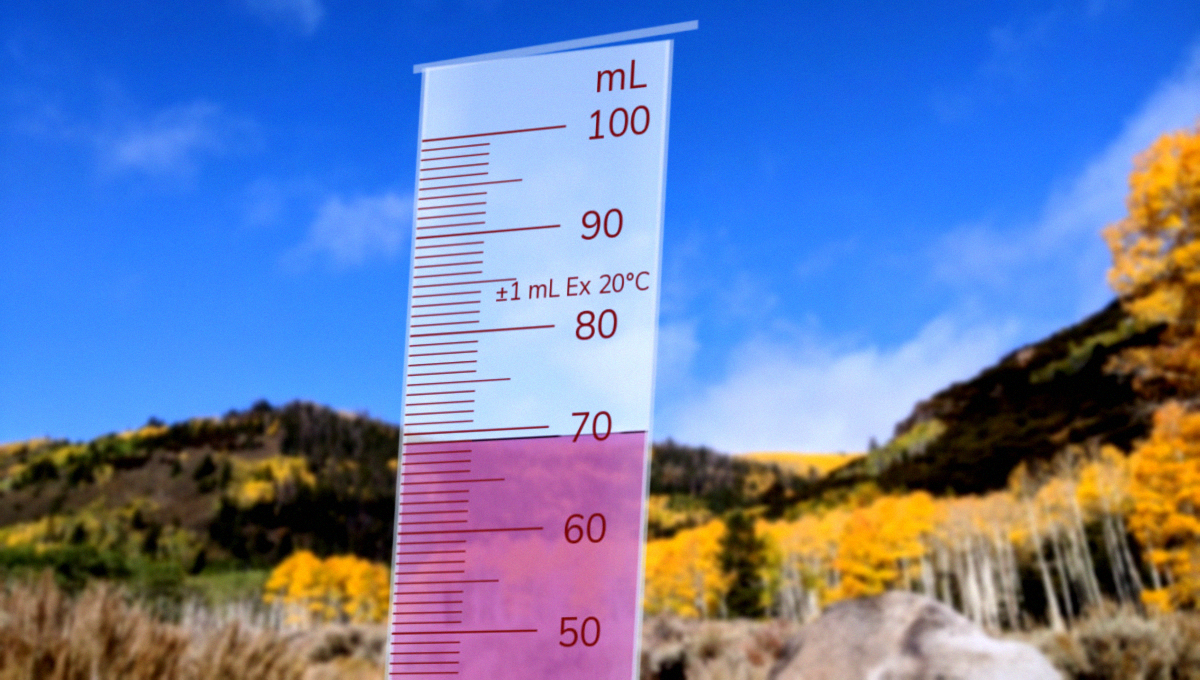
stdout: 69 mL
